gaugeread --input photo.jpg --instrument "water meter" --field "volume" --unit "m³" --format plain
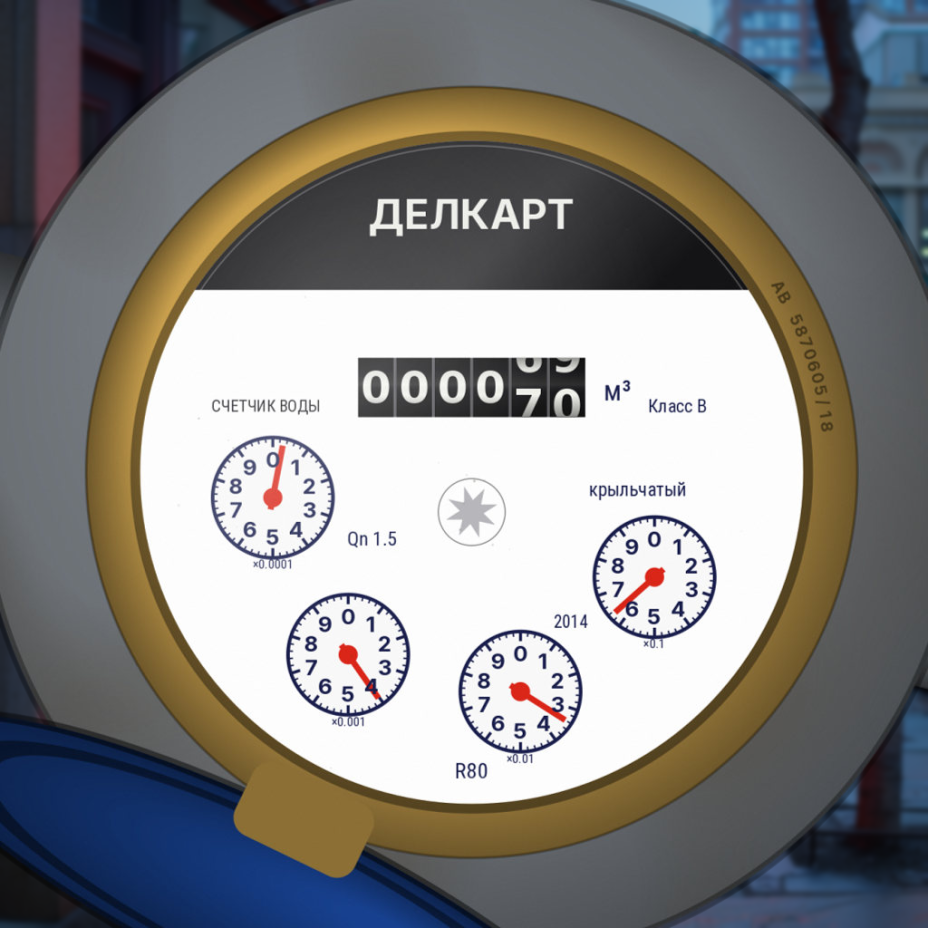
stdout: 69.6340 m³
